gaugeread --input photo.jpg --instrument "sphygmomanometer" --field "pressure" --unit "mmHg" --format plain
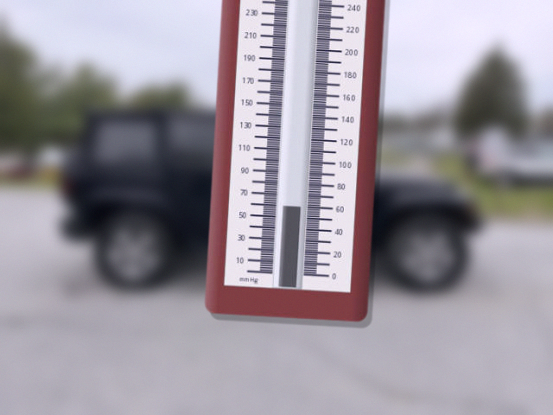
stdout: 60 mmHg
